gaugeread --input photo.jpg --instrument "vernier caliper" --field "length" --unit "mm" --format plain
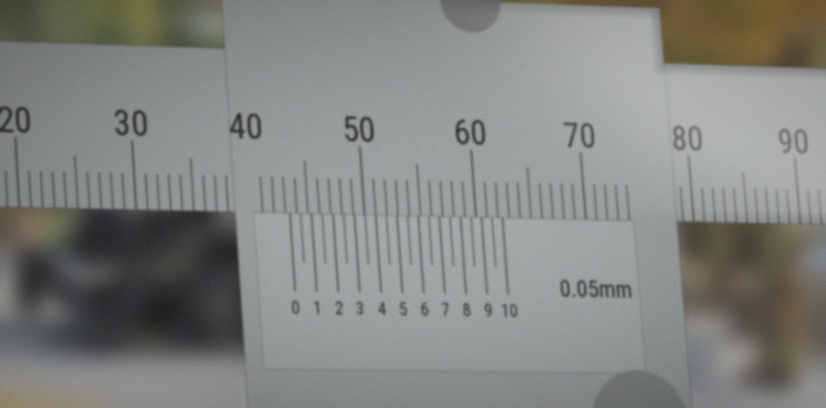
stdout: 43.4 mm
